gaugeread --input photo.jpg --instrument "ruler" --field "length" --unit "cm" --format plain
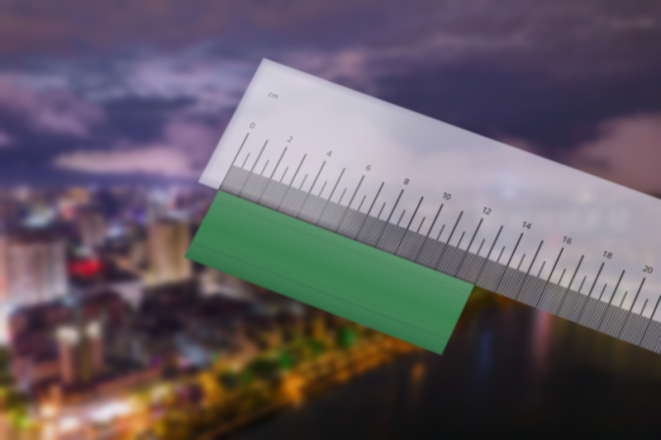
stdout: 13 cm
